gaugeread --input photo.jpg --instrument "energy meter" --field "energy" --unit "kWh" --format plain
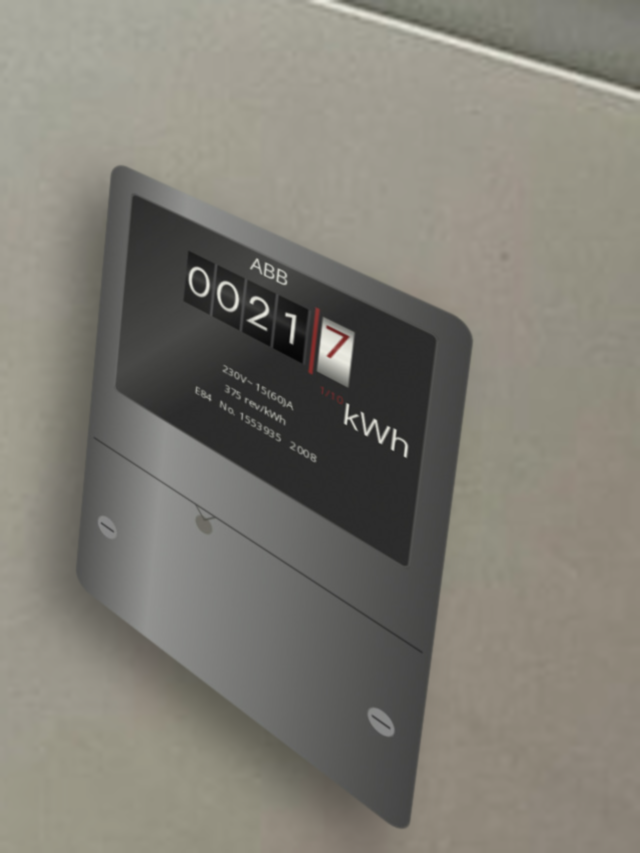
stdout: 21.7 kWh
